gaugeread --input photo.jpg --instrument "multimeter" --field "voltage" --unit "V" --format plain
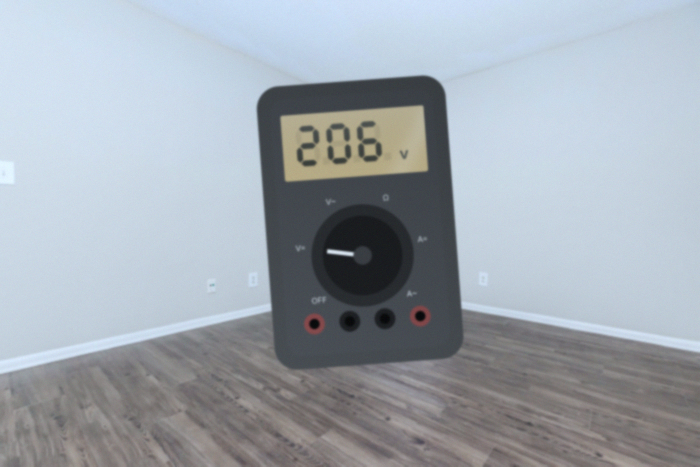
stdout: 206 V
